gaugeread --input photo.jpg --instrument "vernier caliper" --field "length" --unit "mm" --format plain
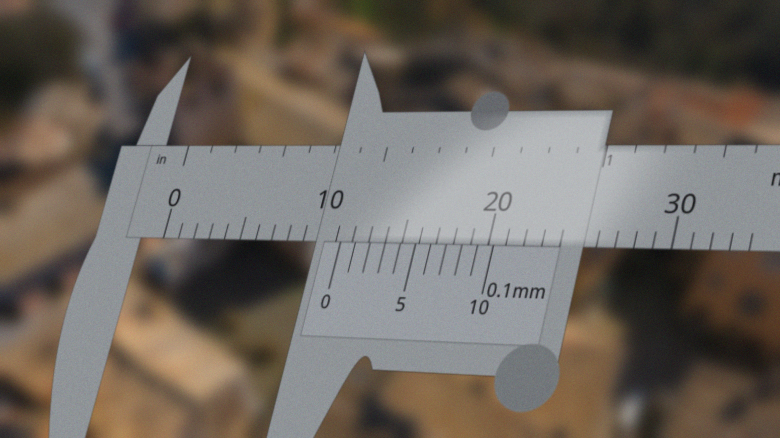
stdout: 11.3 mm
